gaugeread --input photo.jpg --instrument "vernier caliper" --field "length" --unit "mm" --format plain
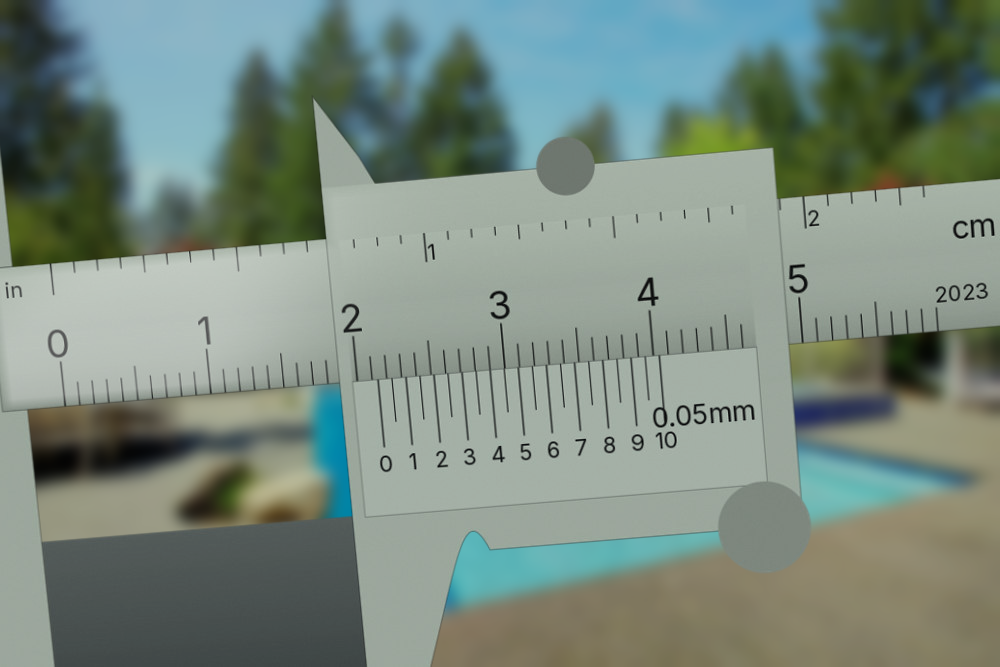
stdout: 21.4 mm
